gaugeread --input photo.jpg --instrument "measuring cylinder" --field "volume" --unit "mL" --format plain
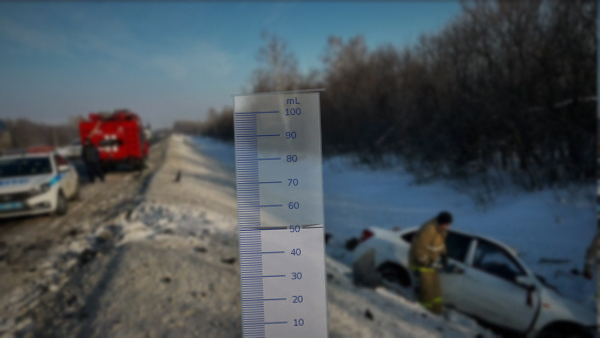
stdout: 50 mL
